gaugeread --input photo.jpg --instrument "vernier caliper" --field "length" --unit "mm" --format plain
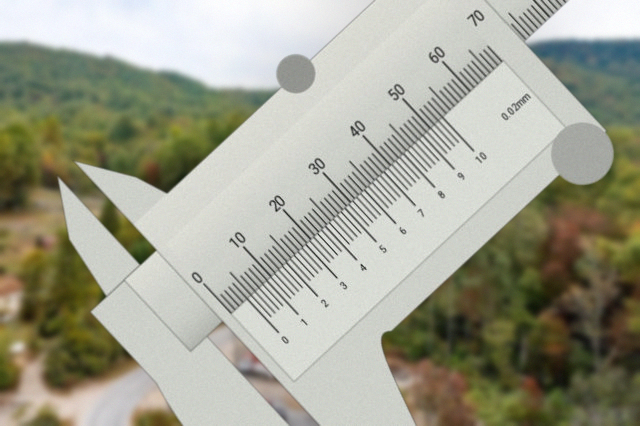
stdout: 4.0 mm
